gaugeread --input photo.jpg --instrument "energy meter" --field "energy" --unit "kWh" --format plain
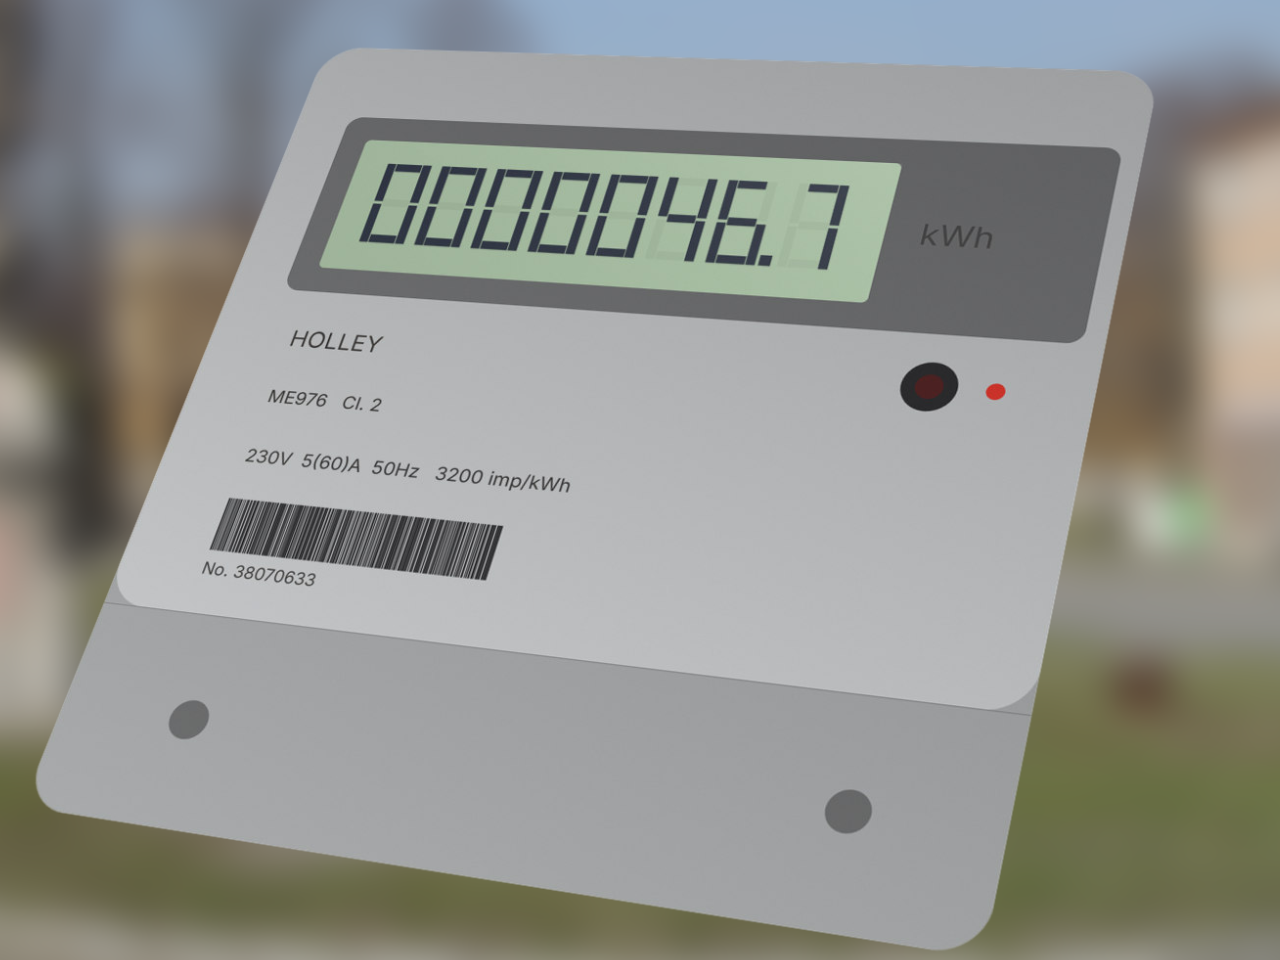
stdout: 46.7 kWh
